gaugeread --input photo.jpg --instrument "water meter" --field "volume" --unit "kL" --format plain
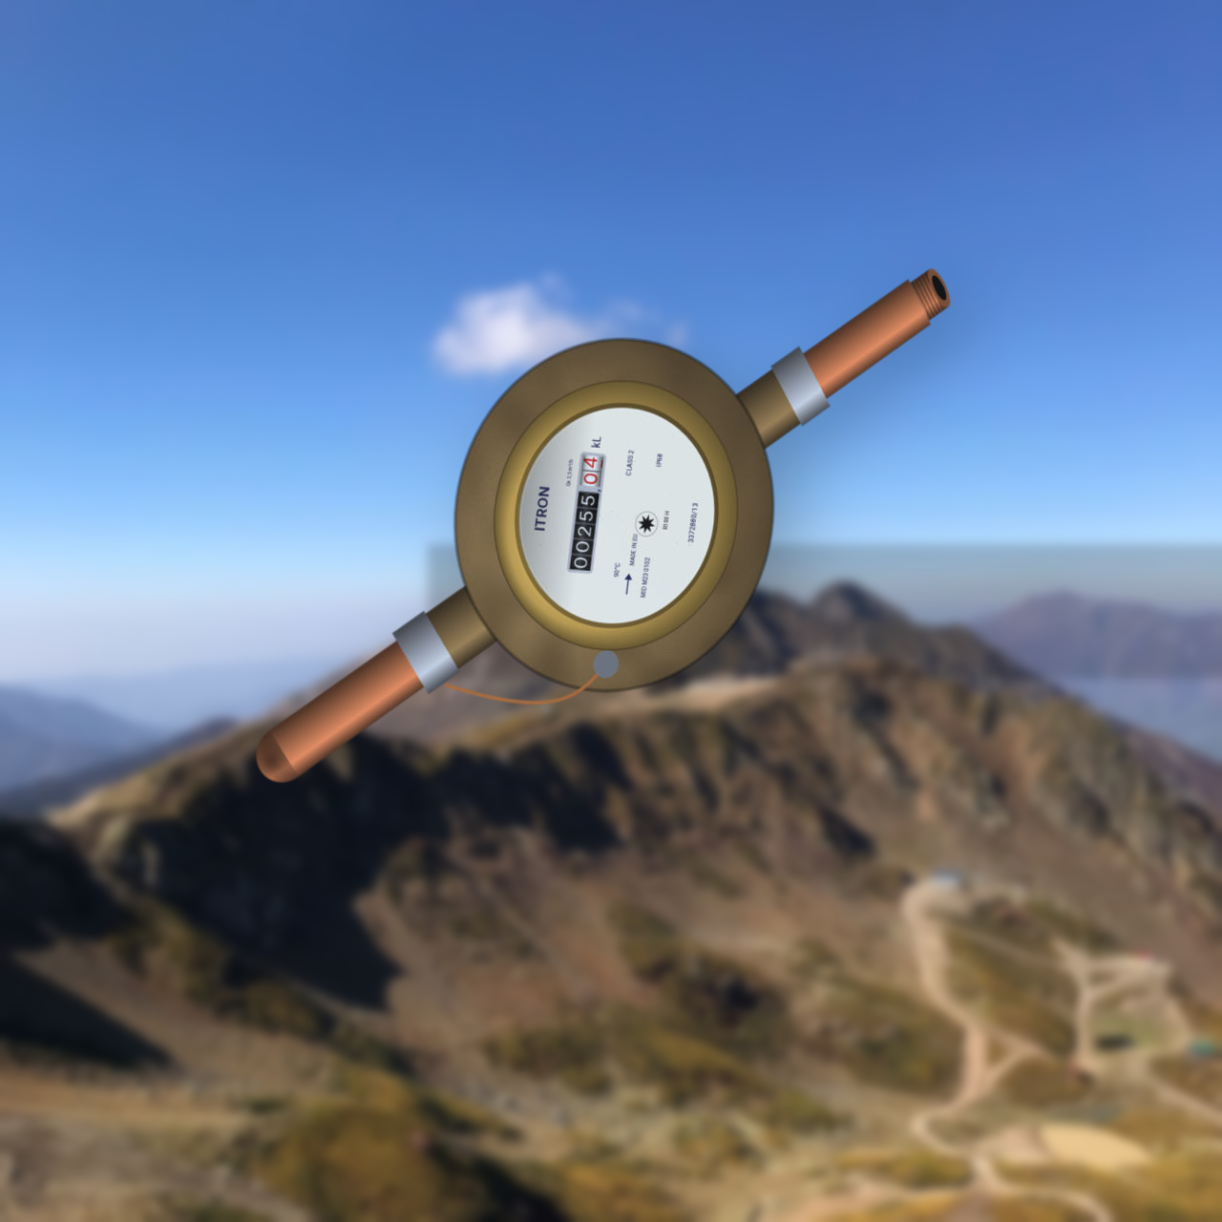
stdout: 255.04 kL
